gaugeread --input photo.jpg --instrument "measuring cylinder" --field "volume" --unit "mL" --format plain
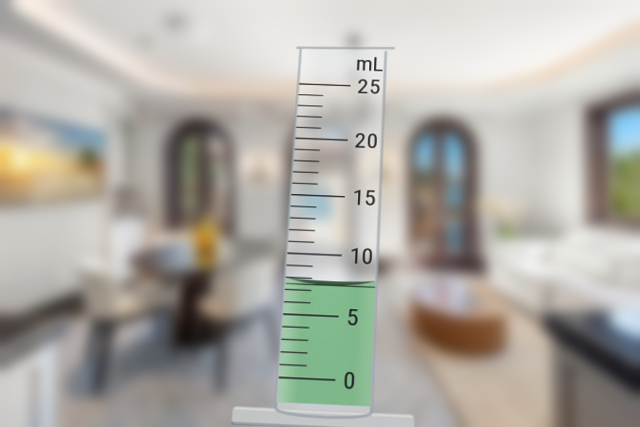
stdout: 7.5 mL
